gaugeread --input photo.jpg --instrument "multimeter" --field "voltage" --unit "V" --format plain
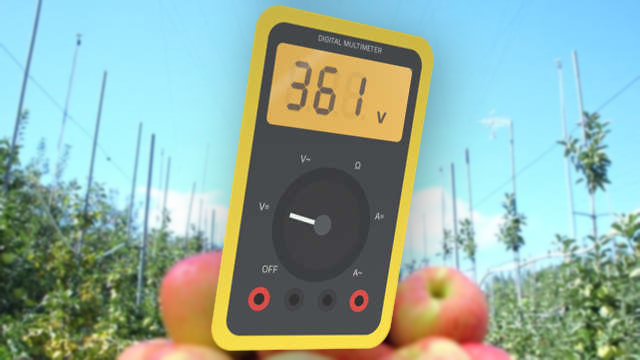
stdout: 361 V
